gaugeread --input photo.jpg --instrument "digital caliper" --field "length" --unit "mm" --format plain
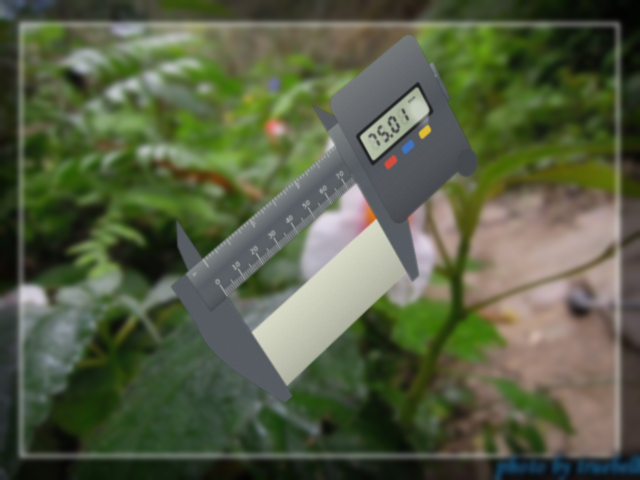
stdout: 75.01 mm
